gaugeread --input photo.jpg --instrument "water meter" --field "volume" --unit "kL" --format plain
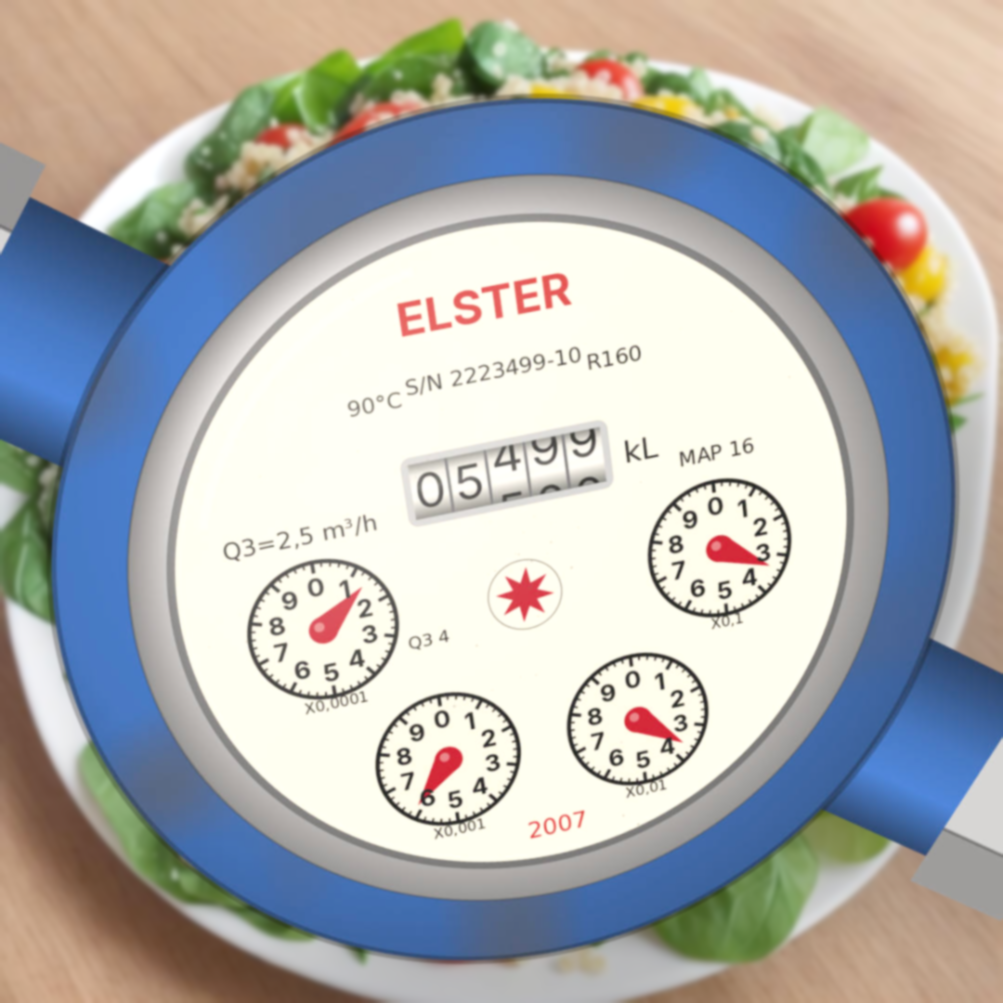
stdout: 5499.3361 kL
